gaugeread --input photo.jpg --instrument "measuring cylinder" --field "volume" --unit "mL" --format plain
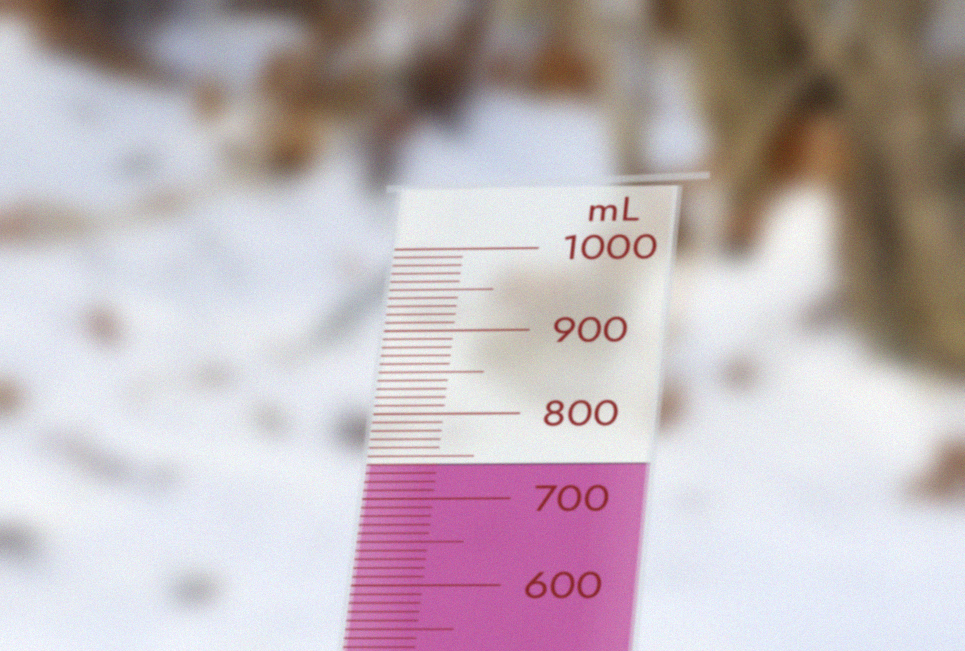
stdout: 740 mL
